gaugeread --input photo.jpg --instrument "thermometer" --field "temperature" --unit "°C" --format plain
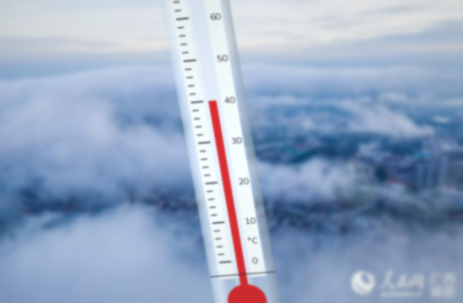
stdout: 40 °C
